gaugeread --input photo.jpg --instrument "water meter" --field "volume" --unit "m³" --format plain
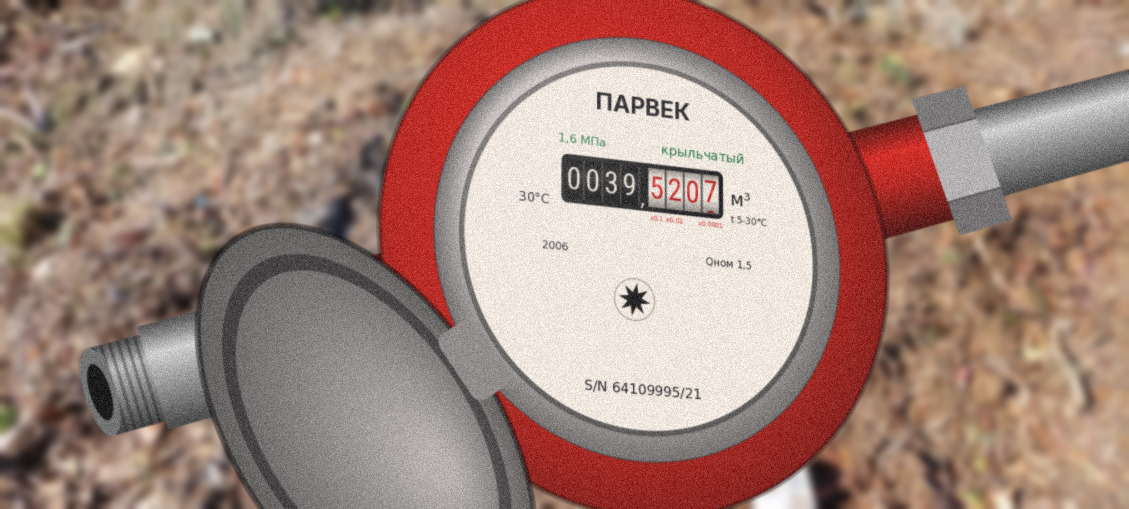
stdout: 39.5207 m³
